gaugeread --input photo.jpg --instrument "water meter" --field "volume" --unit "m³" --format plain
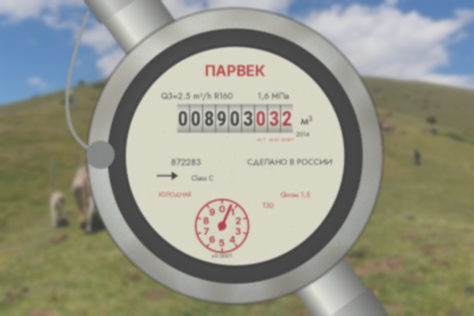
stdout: 8903.0320 m³
